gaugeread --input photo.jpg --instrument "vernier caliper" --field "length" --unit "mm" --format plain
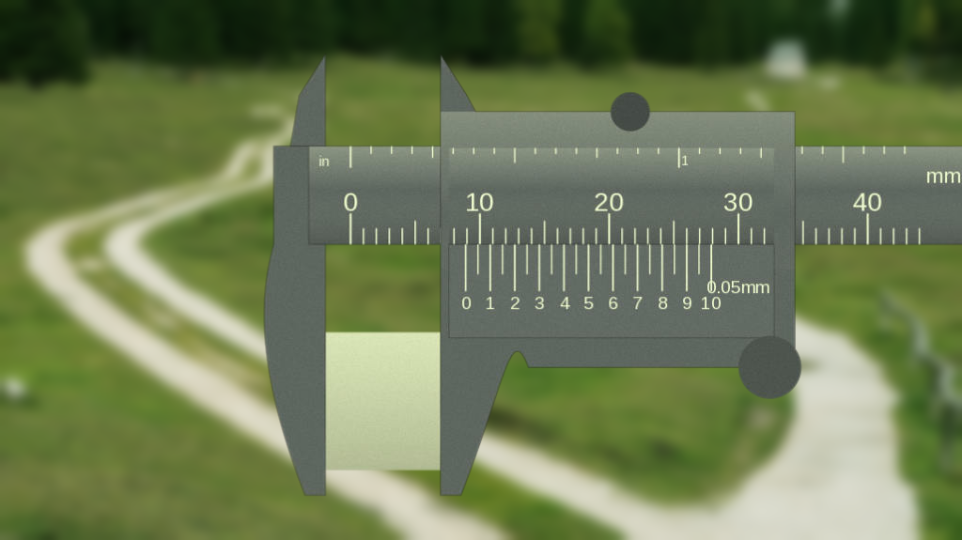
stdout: 8.9 mm
